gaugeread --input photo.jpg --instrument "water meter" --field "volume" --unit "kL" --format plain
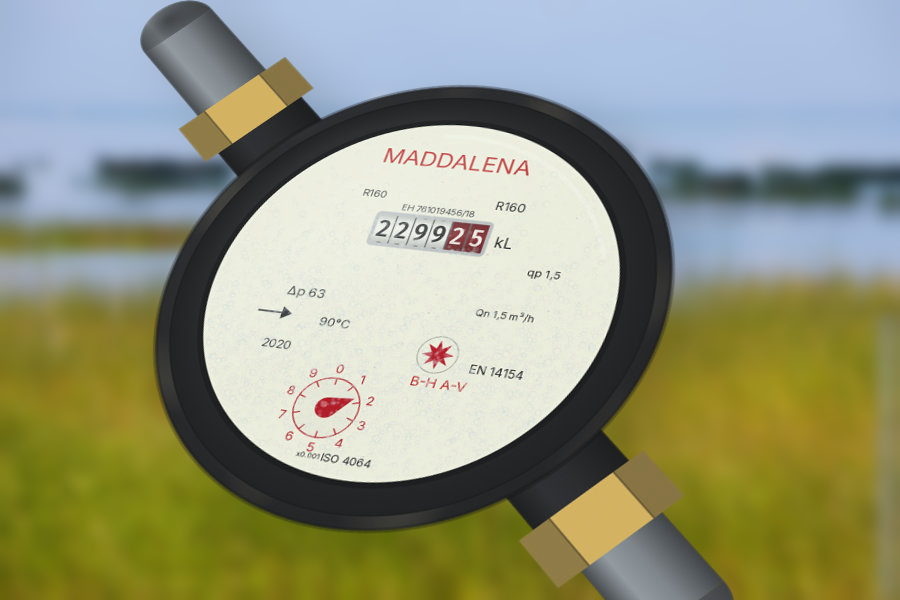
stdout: 2299.251 kL
